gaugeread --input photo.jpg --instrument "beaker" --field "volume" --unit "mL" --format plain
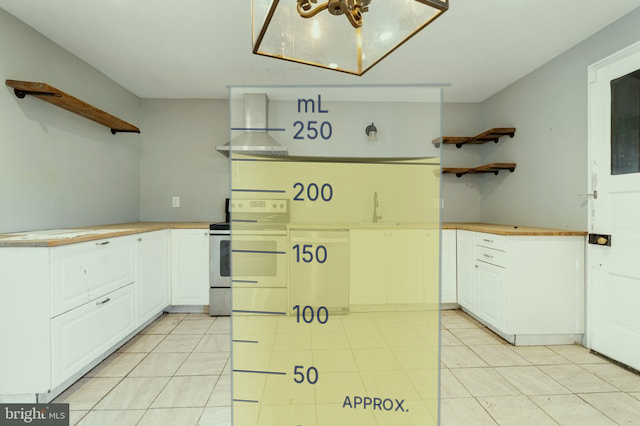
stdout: 225 mL
